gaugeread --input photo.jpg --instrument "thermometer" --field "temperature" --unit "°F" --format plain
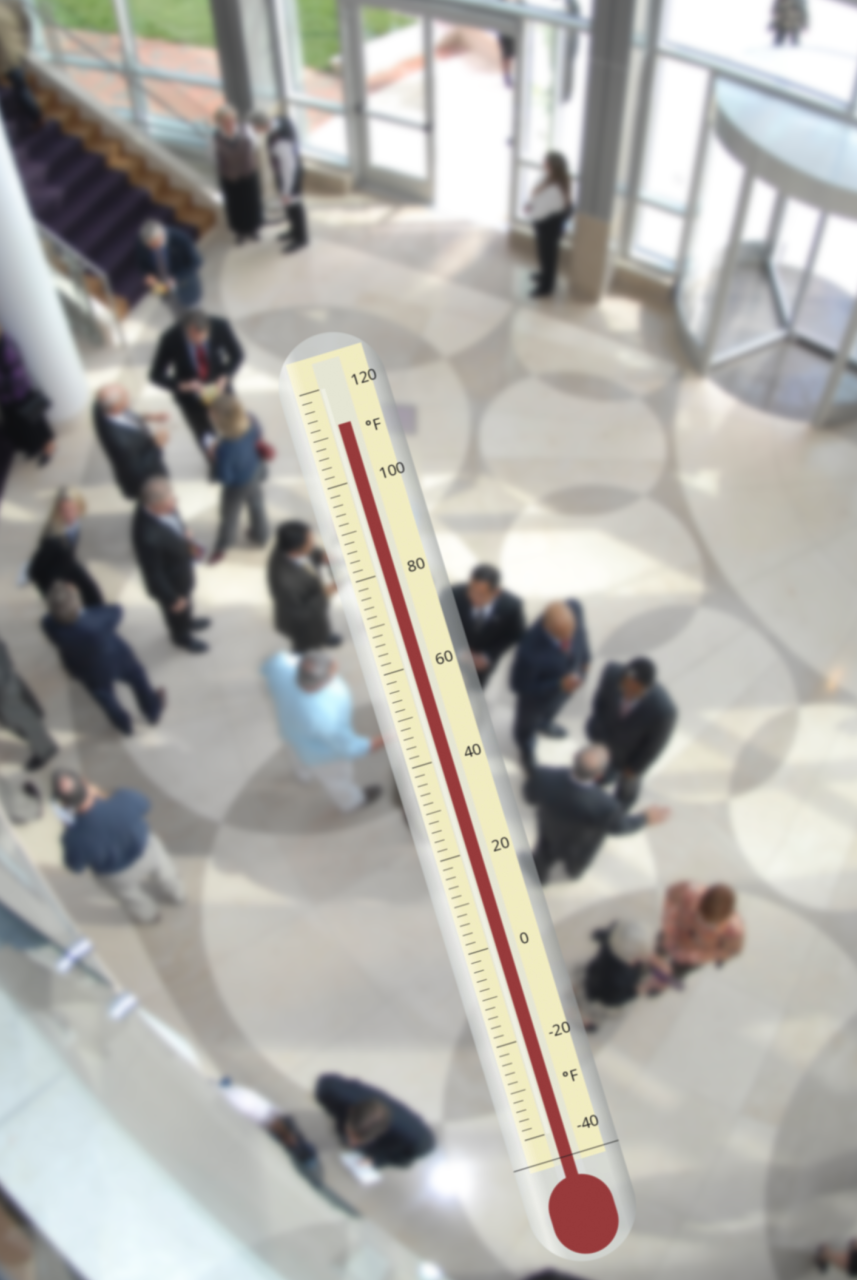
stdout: 112 °F
